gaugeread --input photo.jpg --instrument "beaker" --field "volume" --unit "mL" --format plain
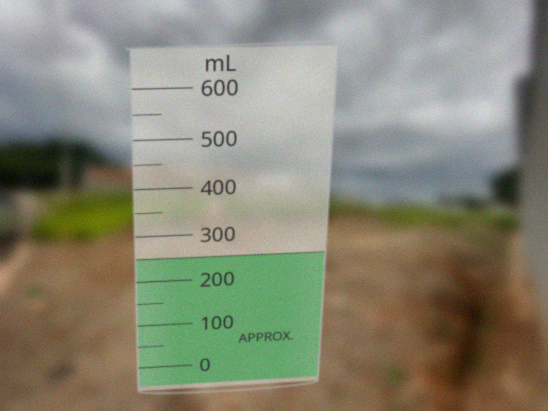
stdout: 250 mL
